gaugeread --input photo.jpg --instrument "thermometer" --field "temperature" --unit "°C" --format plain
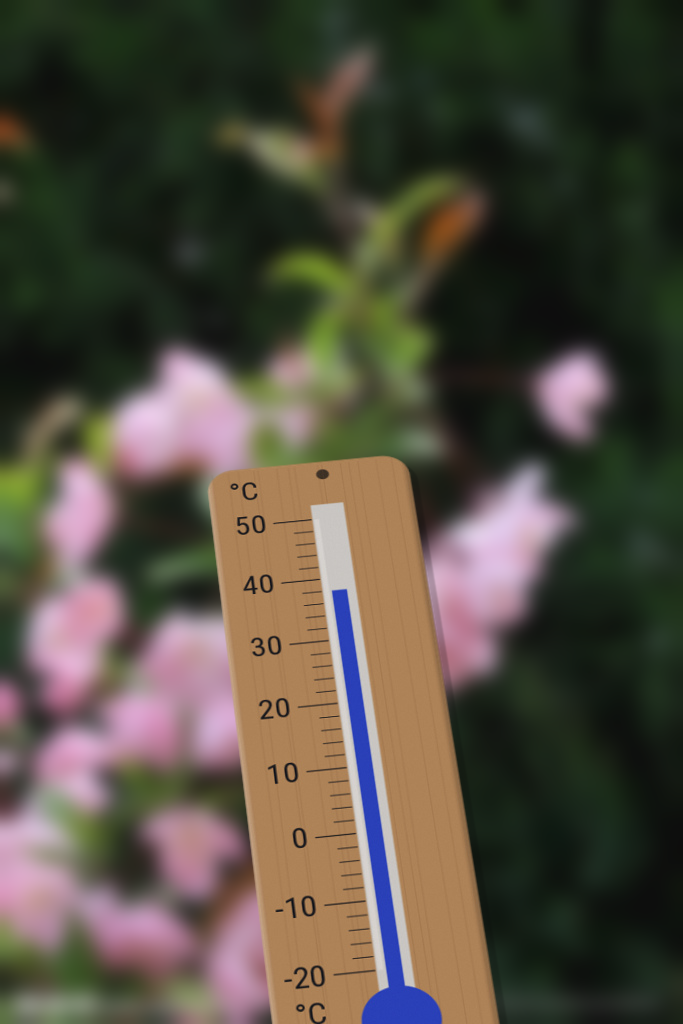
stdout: 38 °C
